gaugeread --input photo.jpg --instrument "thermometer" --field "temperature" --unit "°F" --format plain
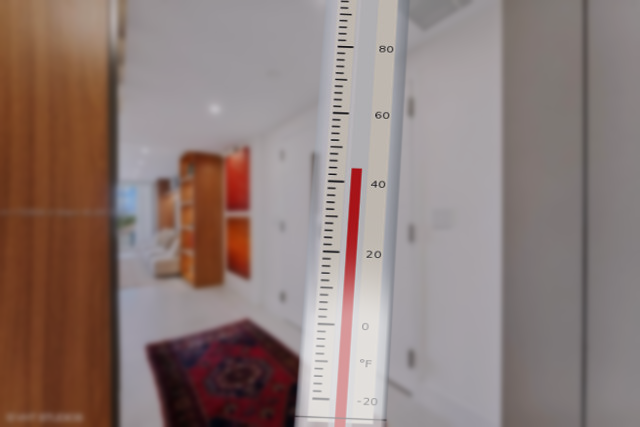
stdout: 44 °F
